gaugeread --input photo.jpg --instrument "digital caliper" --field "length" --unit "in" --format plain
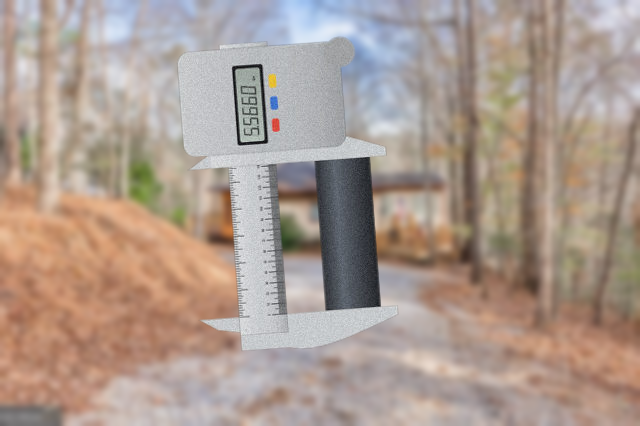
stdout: 5.5660 in
